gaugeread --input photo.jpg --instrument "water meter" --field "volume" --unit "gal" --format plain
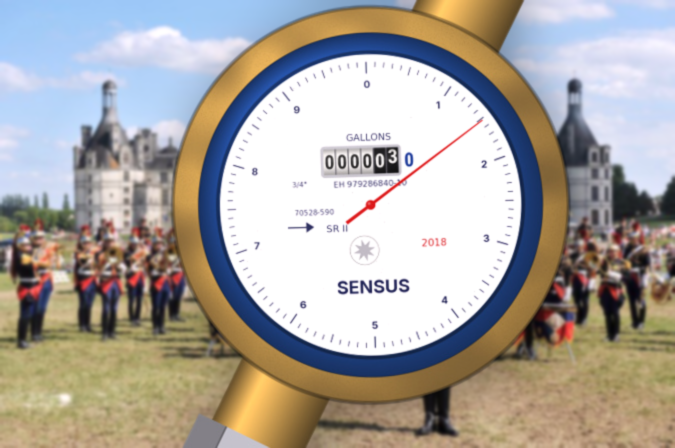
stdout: 31.5 gal
